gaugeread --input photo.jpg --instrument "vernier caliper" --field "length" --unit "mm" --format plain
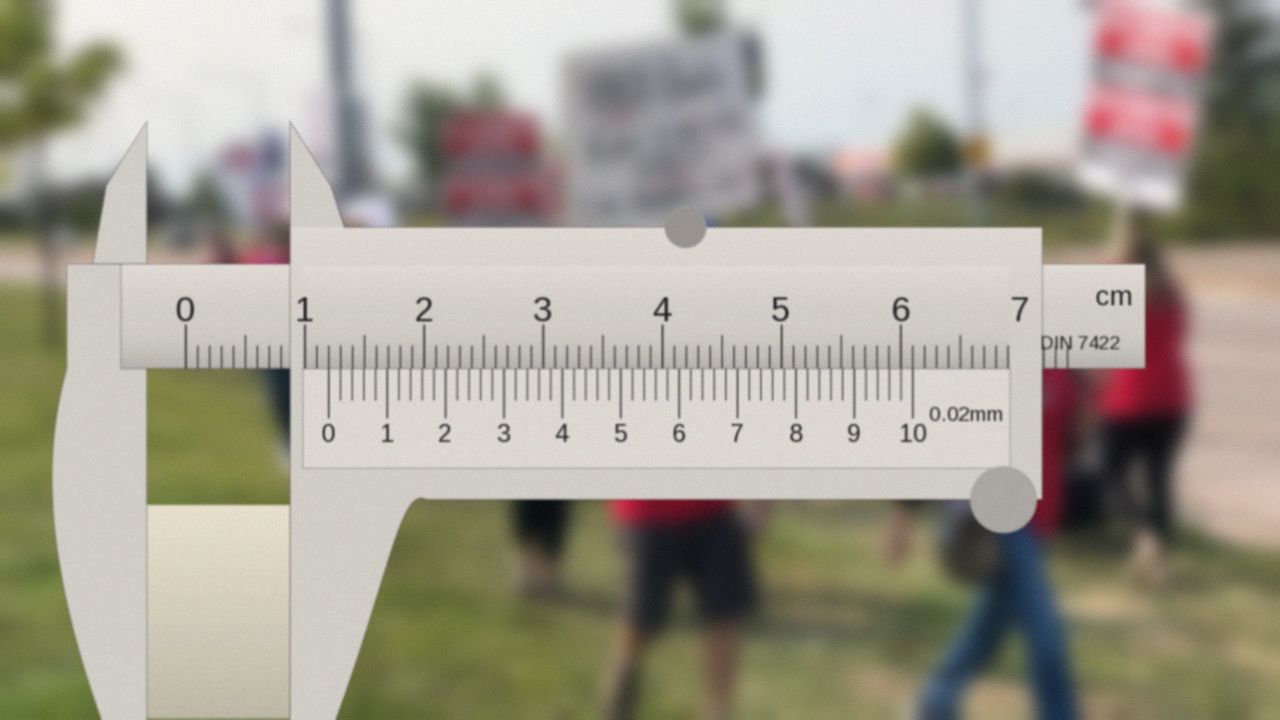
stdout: 12.0 mm
